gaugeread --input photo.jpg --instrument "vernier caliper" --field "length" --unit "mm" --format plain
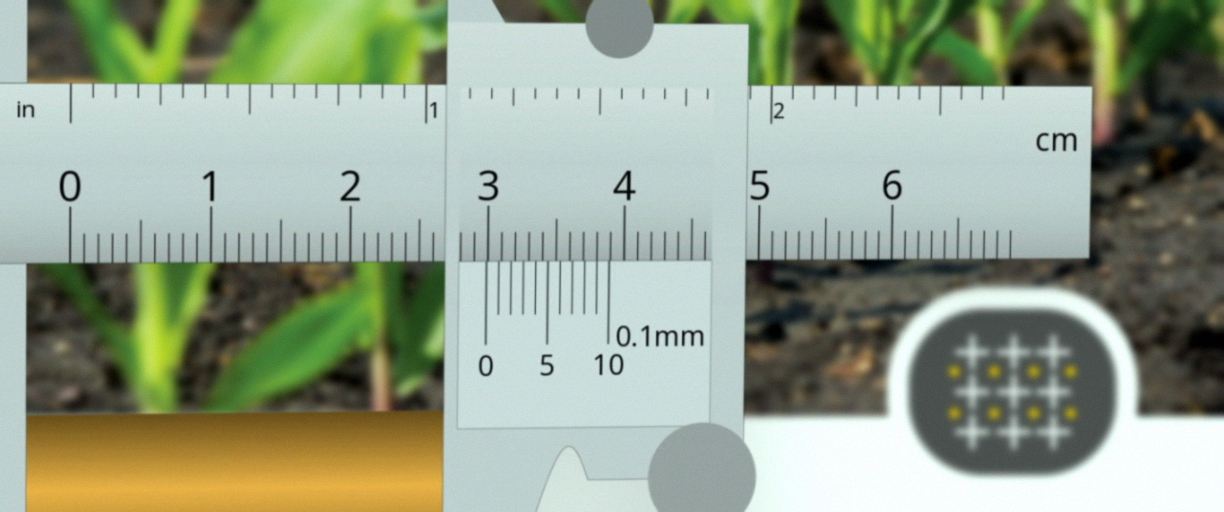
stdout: 29.9 mm
